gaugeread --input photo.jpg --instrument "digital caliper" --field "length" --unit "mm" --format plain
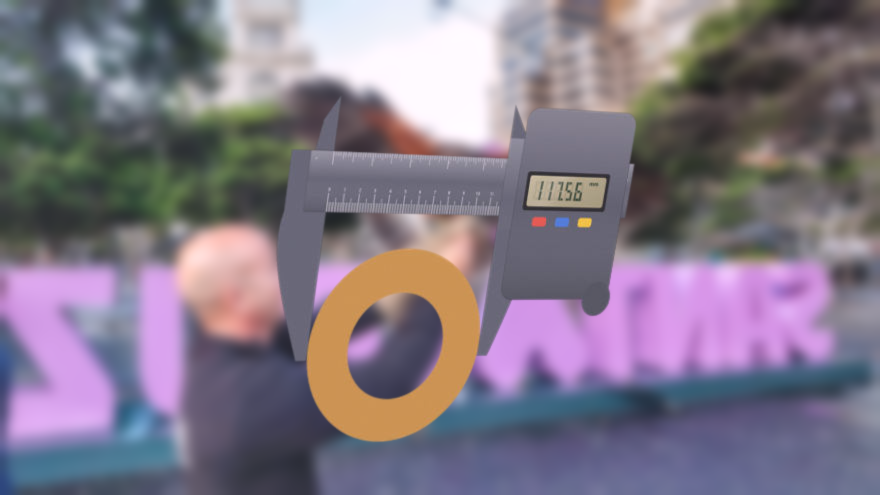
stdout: 117.56 mm
